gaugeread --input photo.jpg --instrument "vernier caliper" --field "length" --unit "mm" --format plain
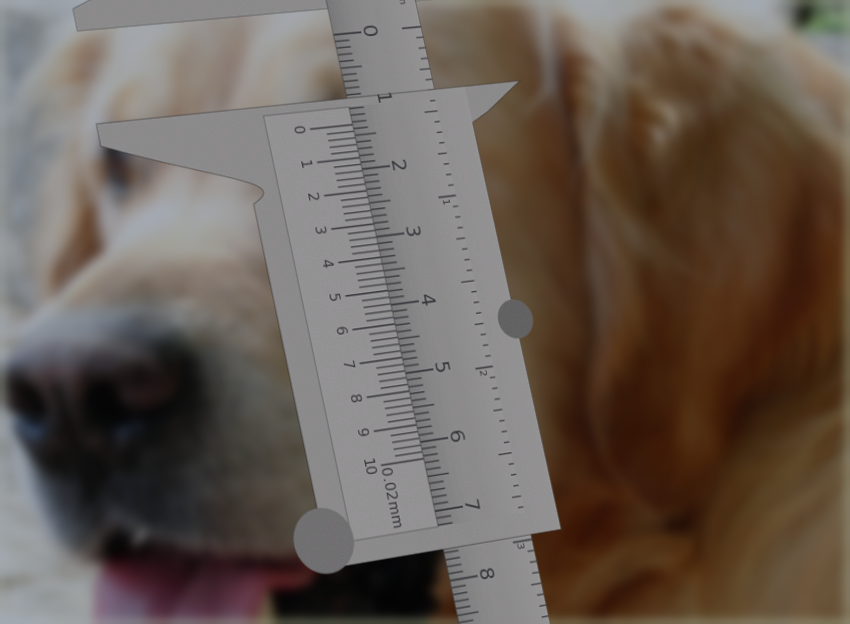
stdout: 13.4 mm
